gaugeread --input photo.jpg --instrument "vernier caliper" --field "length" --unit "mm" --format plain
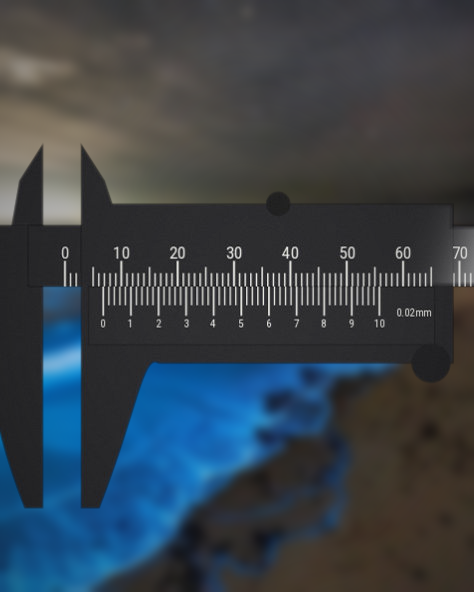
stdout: 6.8 mm
